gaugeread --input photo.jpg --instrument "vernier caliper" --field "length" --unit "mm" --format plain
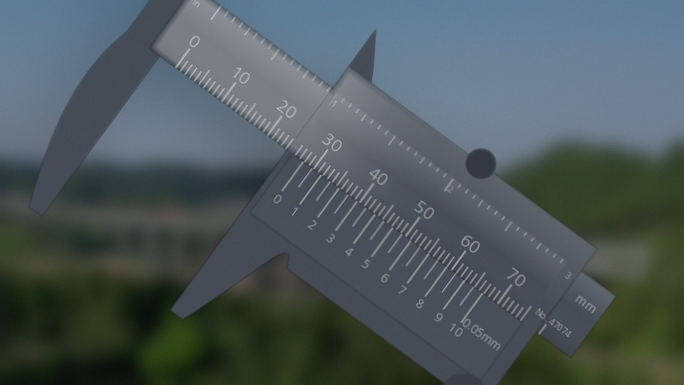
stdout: 27.8 mm
